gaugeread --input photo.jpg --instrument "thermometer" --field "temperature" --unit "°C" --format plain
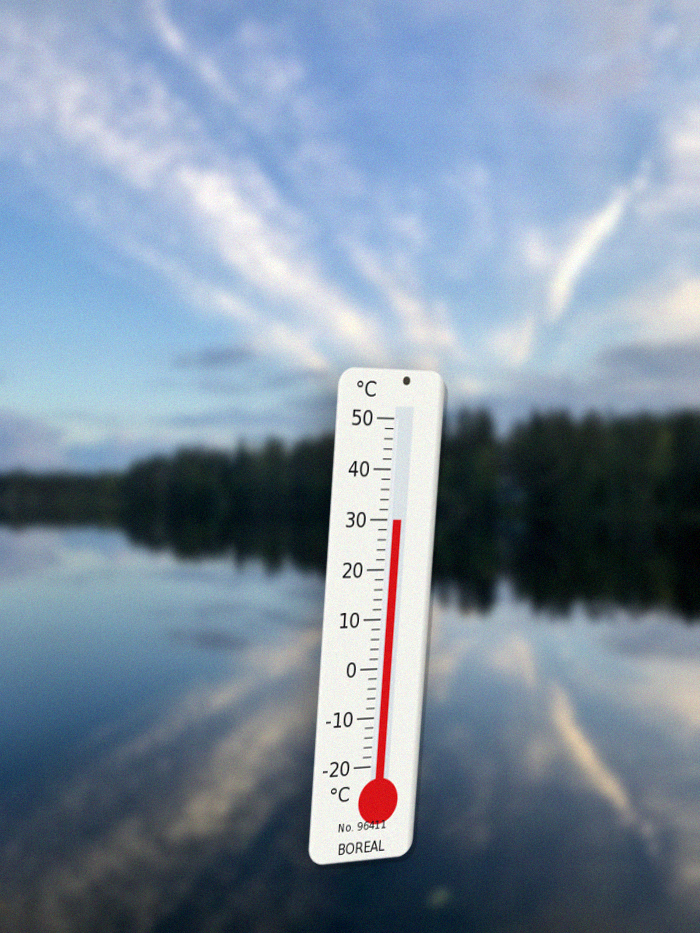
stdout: 30 °C
